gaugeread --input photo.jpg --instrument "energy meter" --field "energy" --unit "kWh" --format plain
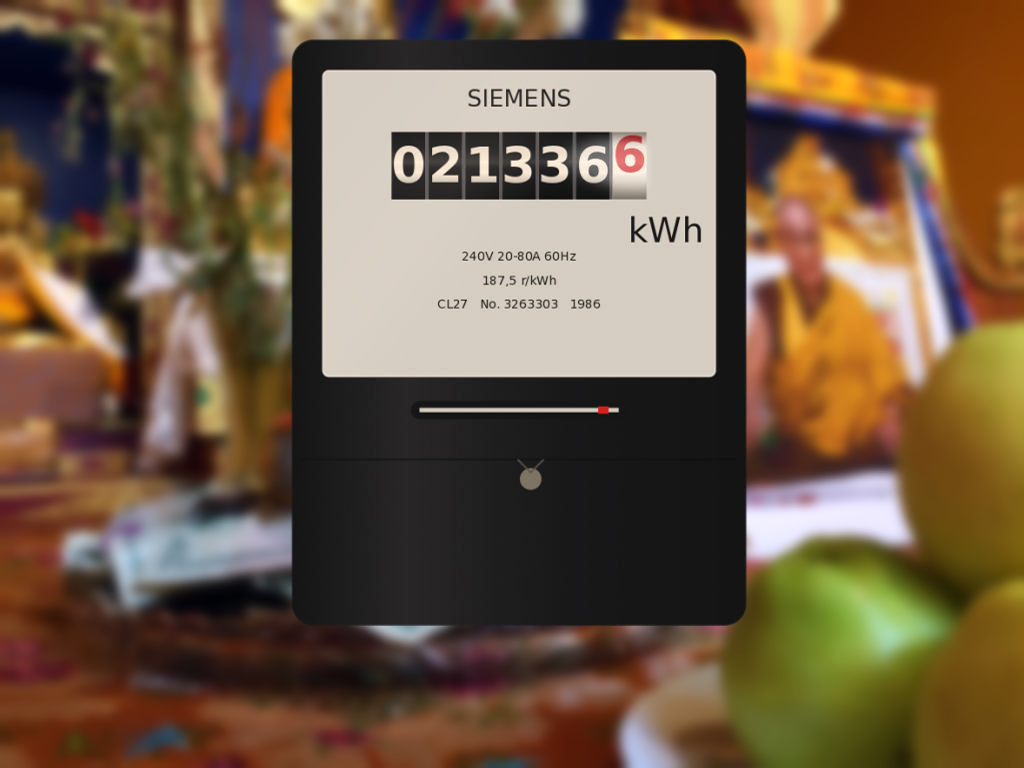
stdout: 21336.6 kWh
